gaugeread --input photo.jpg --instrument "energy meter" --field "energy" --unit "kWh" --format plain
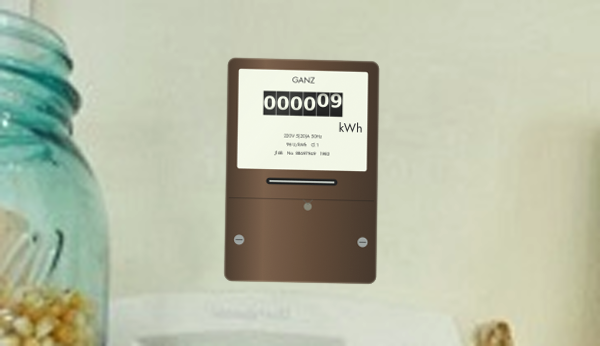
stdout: 9 kWh
